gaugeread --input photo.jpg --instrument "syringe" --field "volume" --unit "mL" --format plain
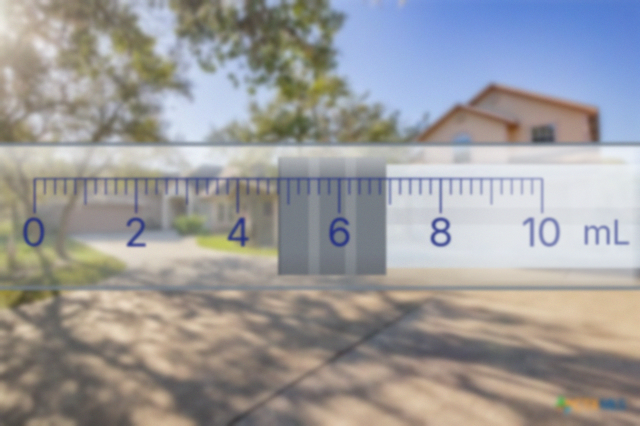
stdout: 4.8 mL
